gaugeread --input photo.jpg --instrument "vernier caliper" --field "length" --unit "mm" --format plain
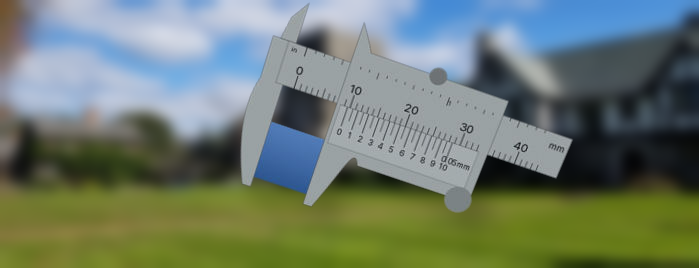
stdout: 9.6 mm
